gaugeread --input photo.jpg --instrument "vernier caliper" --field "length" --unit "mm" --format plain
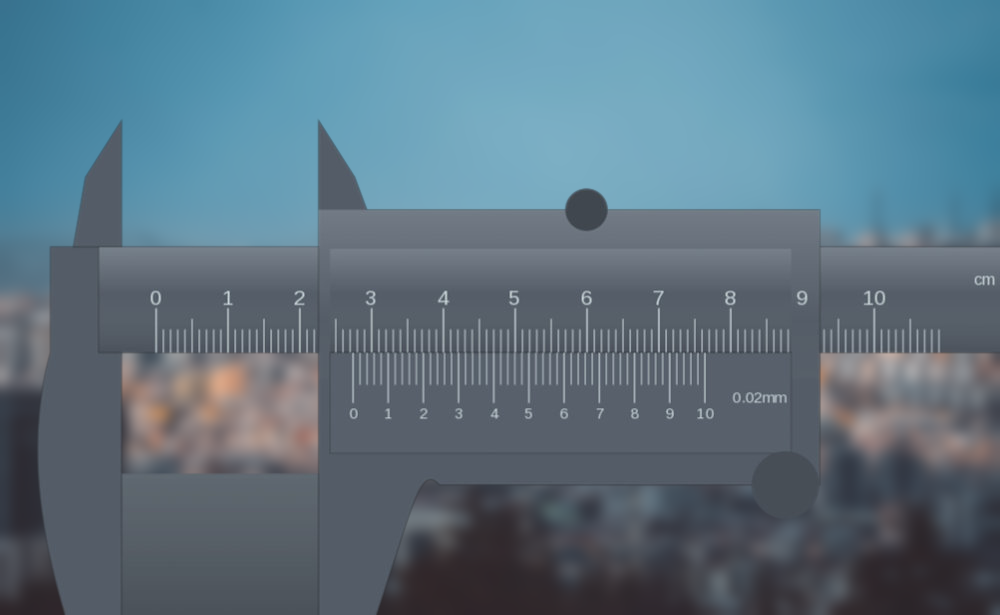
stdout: 27.4 mm
